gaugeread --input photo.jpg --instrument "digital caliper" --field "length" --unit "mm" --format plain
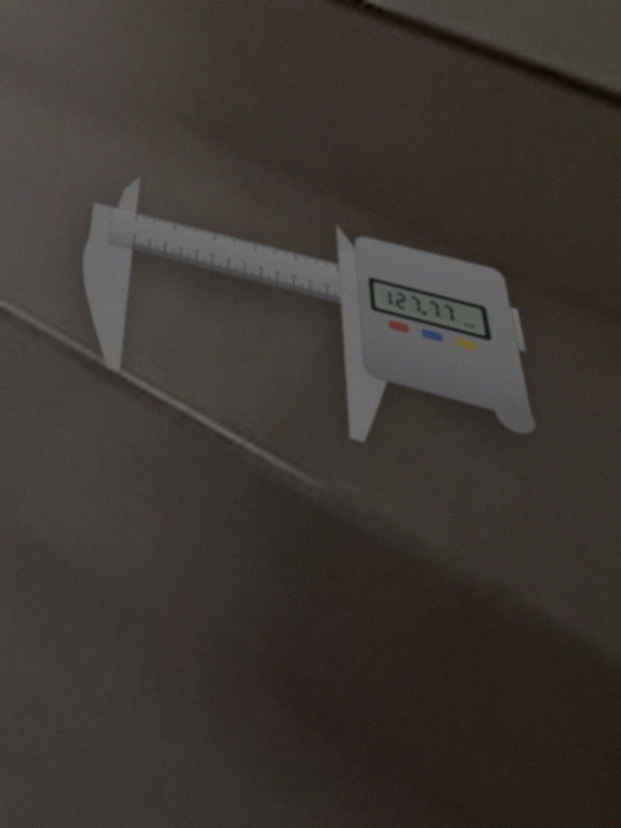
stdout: 127.77 mm
